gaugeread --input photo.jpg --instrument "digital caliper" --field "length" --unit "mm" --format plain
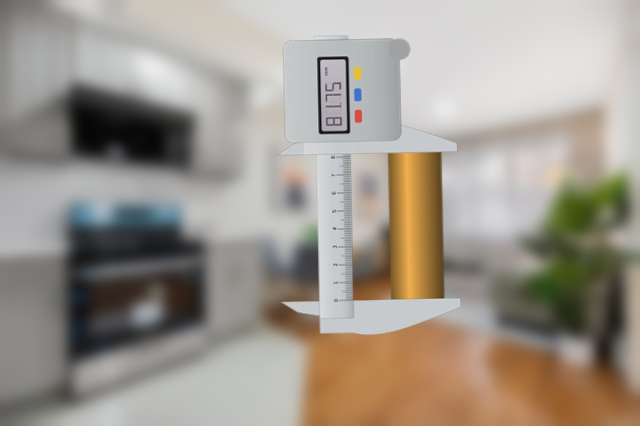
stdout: 81.75 mm
